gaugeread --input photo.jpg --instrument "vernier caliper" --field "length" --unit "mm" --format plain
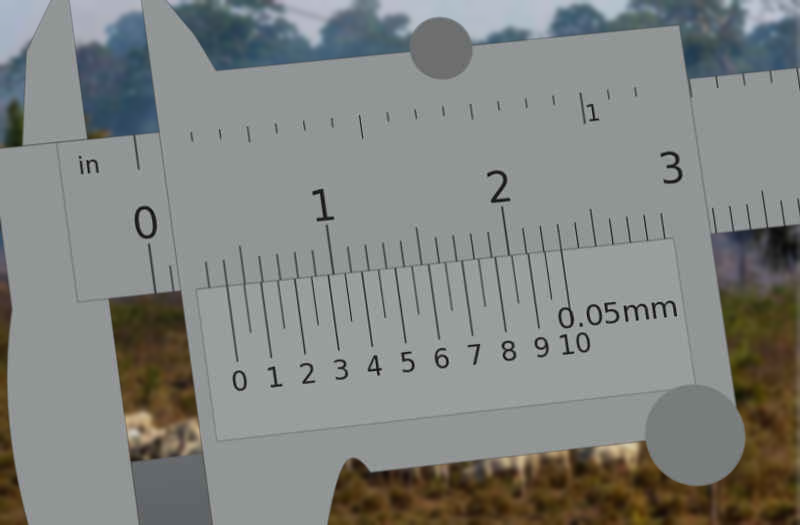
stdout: 4.0 mm
